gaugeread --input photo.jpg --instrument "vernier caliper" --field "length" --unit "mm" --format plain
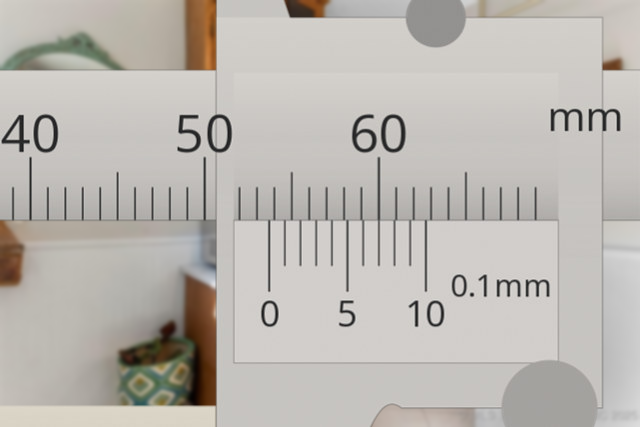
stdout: 53.7 mm
